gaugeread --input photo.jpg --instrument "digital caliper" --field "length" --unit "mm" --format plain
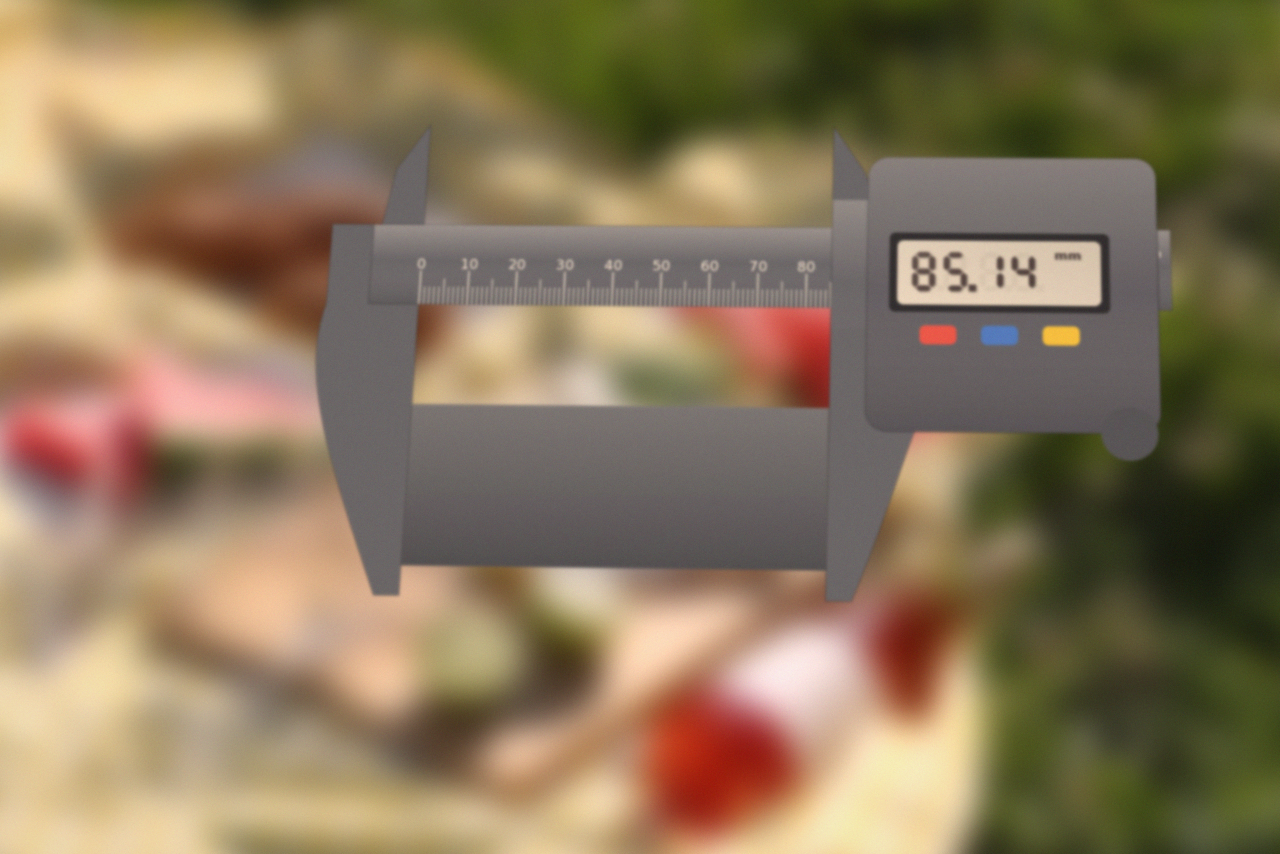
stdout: 85.14 mm
